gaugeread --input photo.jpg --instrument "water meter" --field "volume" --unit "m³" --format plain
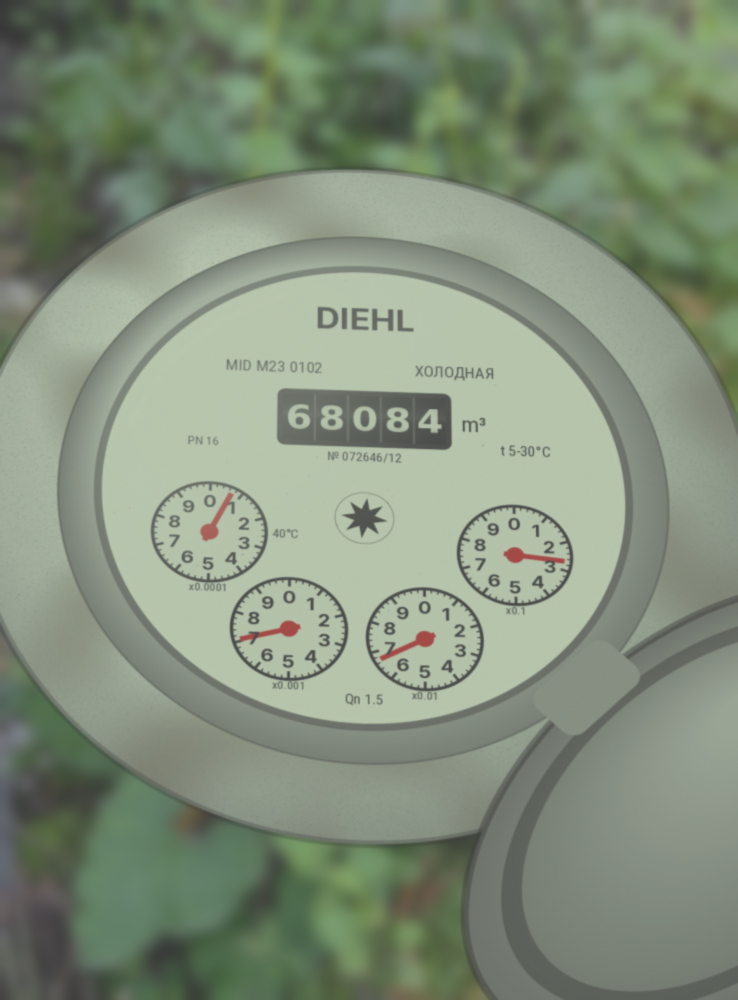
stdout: 68084.2670 m³
